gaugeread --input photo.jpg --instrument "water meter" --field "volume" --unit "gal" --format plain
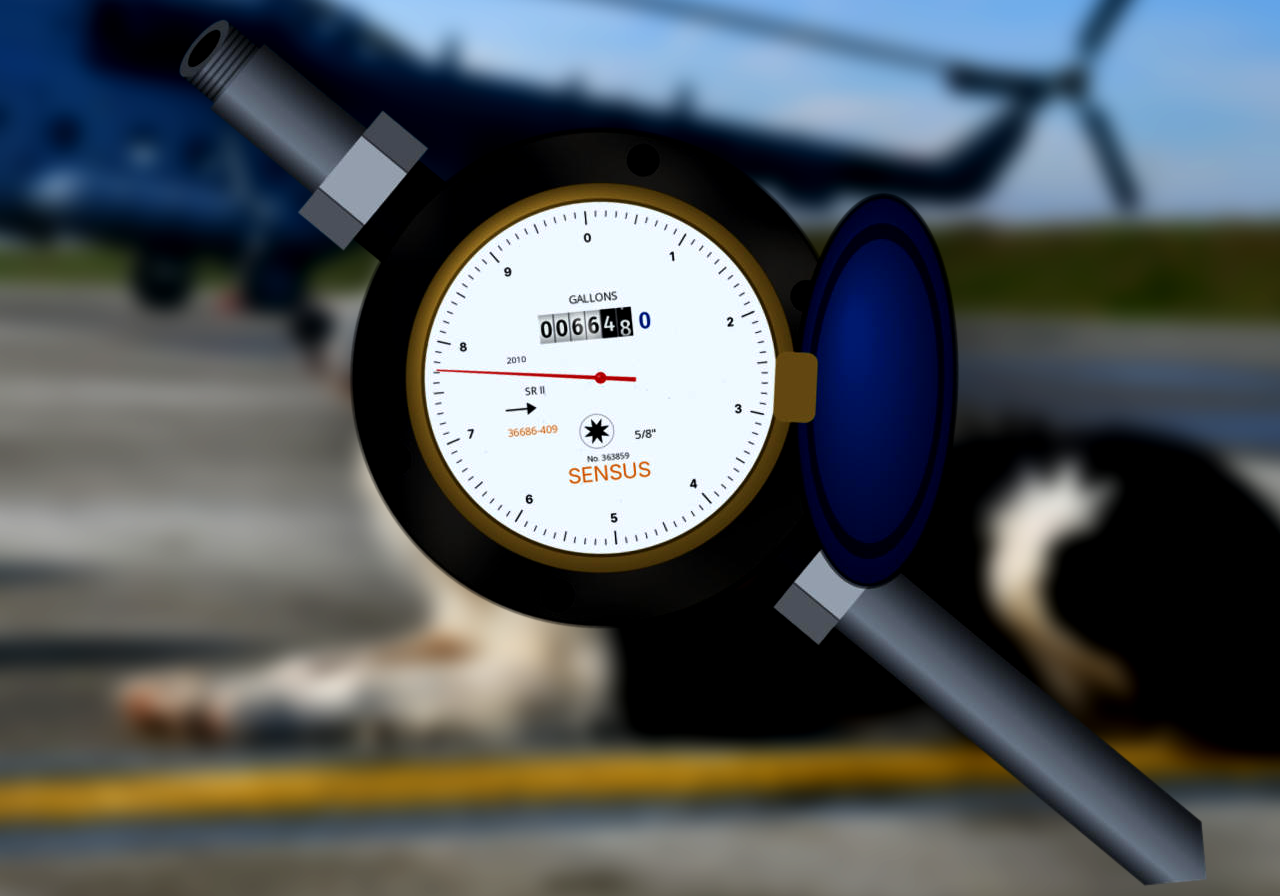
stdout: 66477.7 gal
